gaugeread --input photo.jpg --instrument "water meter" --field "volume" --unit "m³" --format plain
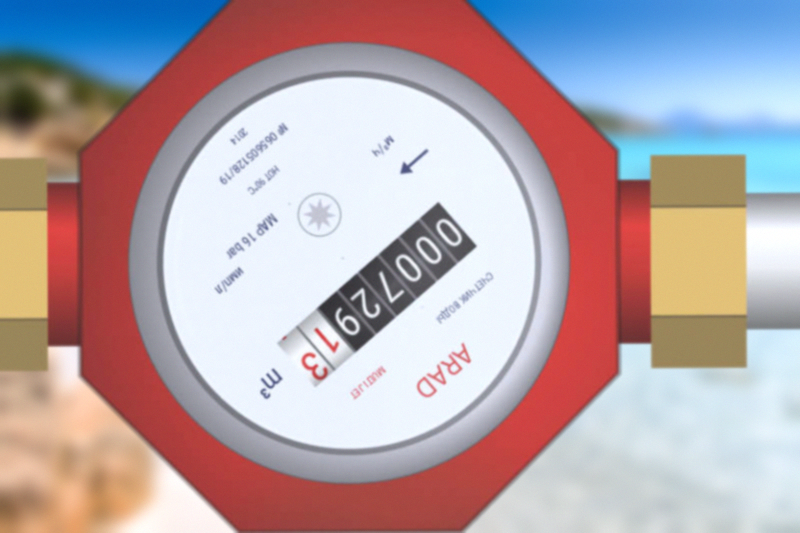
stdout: 729.13 m³
